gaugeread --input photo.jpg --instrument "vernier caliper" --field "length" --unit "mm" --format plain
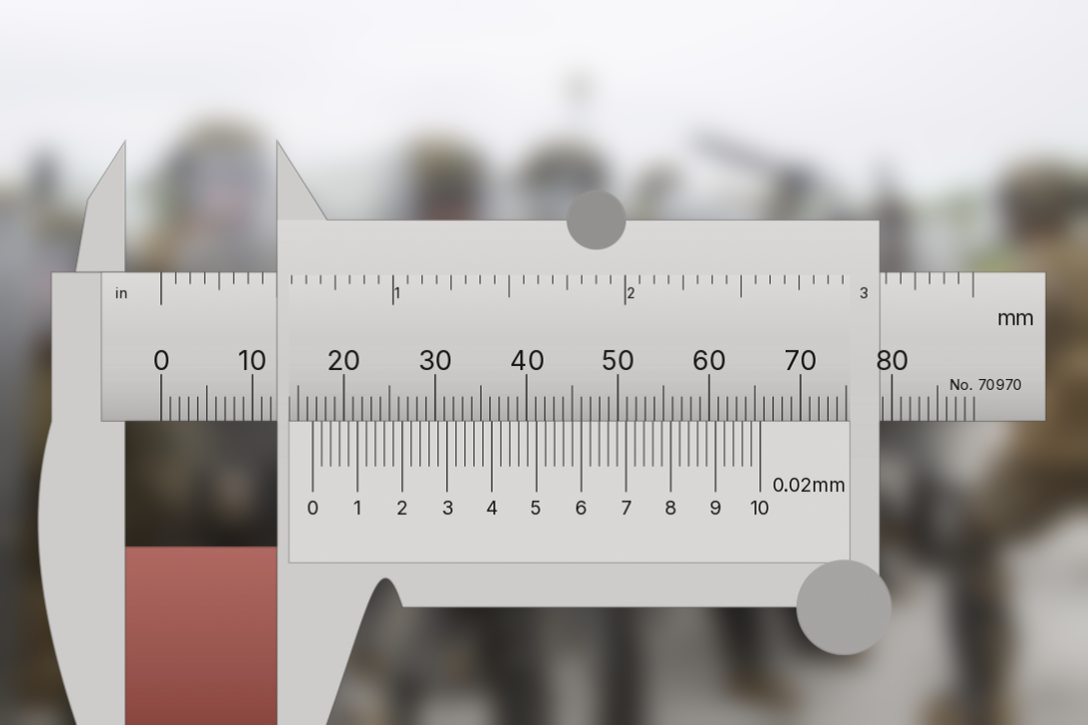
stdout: 16.6 mm
